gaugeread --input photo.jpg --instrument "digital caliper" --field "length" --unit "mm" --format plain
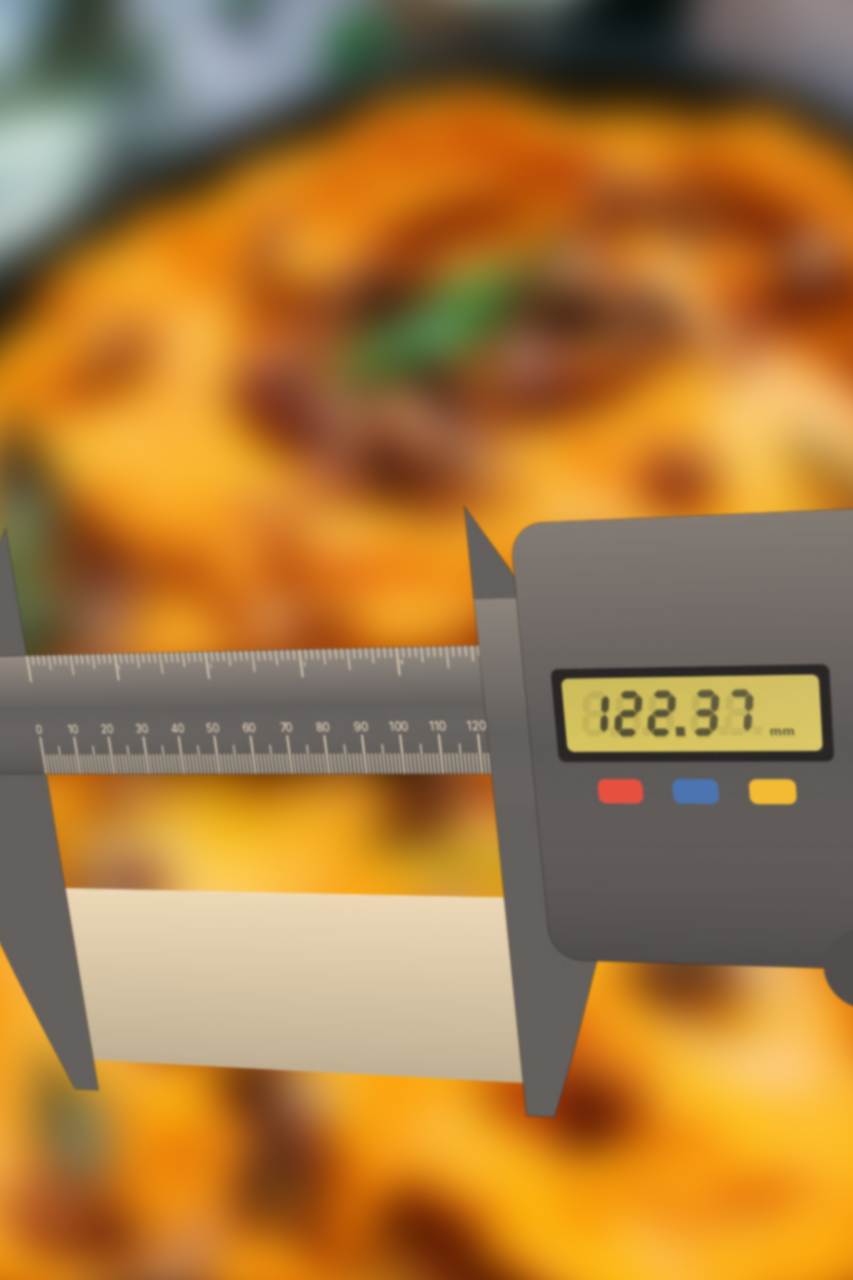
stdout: 122.37 mm
